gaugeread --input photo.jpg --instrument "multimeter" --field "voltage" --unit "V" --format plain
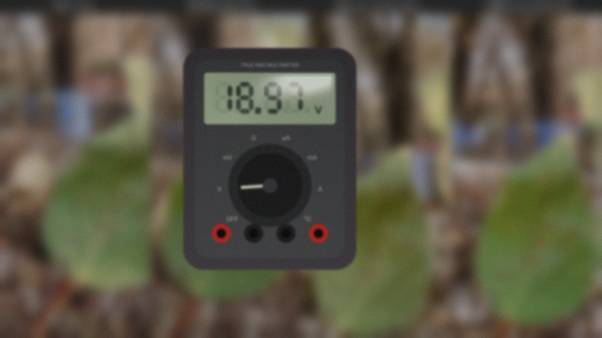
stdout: 18.97 V
